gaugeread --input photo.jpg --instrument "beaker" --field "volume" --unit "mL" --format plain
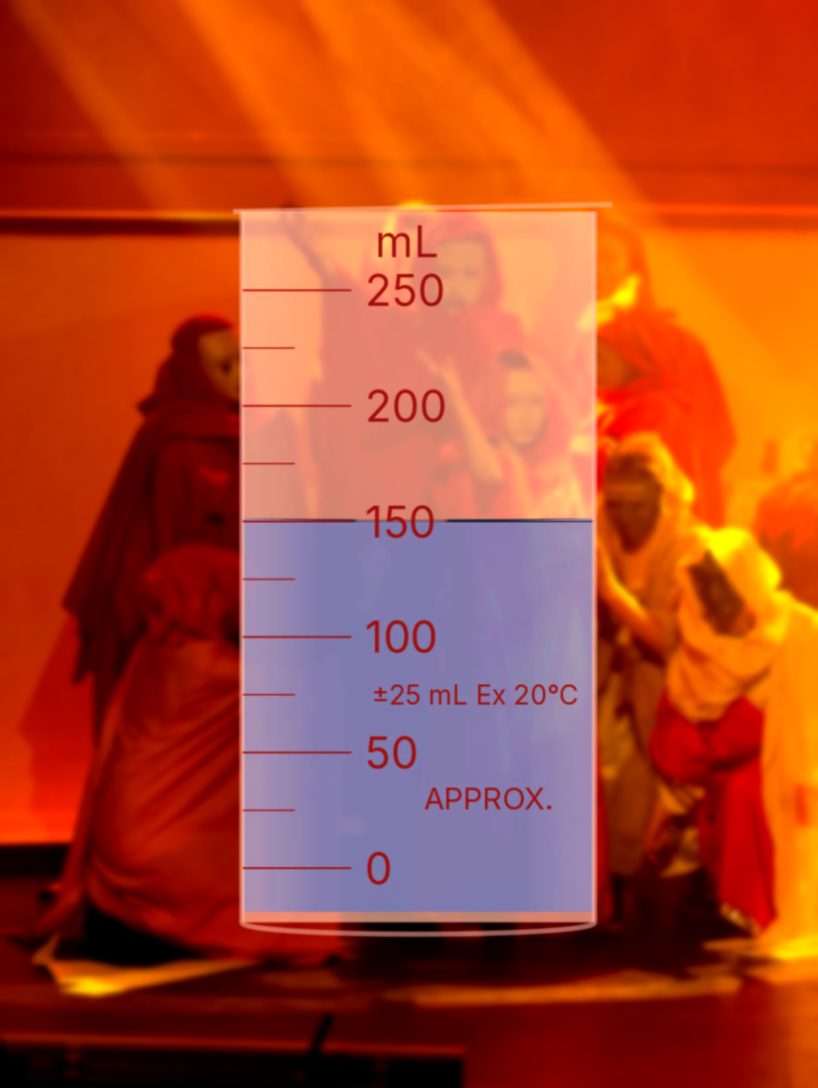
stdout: 150 mL
